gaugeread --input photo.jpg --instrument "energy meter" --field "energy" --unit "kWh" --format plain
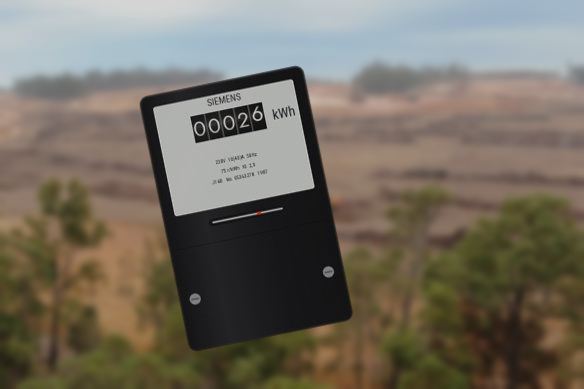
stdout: 26 kWh
